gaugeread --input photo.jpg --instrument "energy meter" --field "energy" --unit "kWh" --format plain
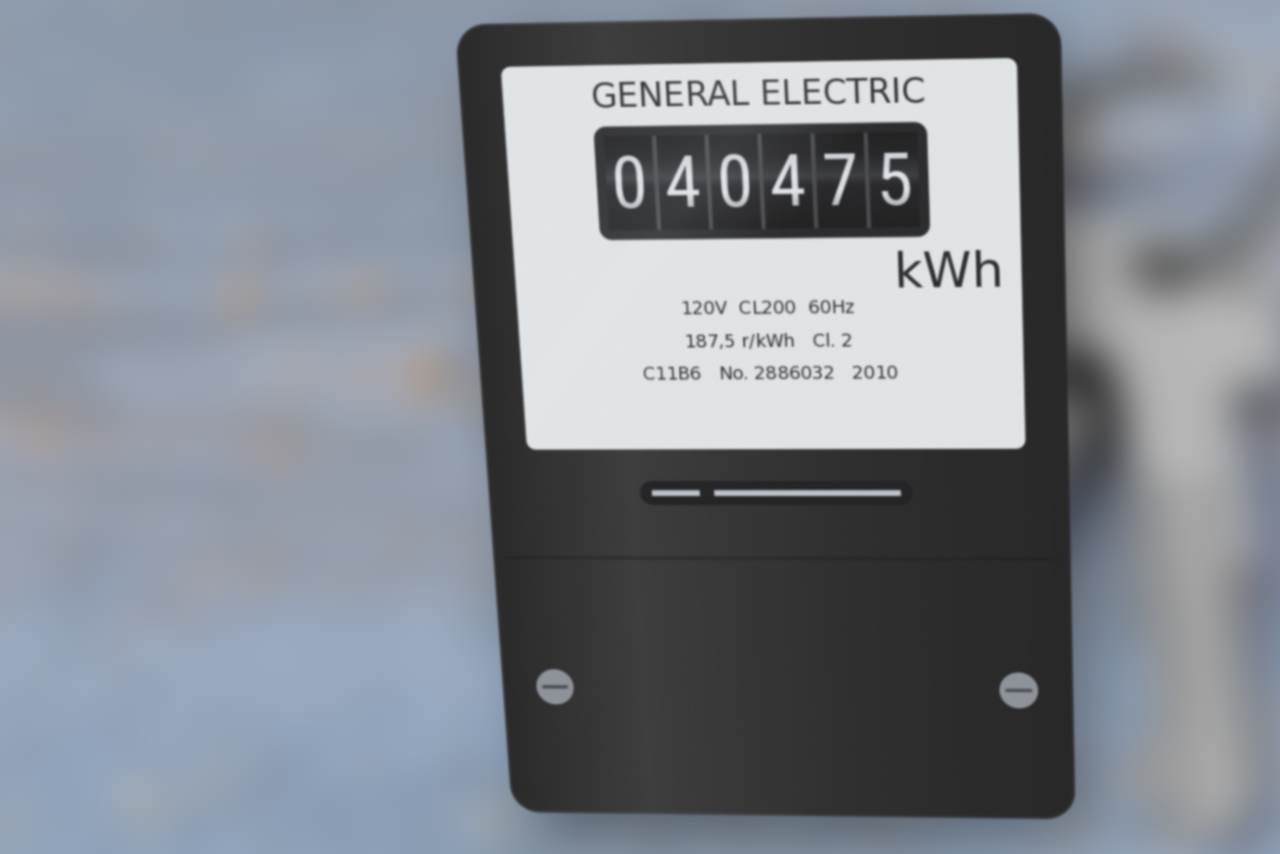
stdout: 40475 kWh
